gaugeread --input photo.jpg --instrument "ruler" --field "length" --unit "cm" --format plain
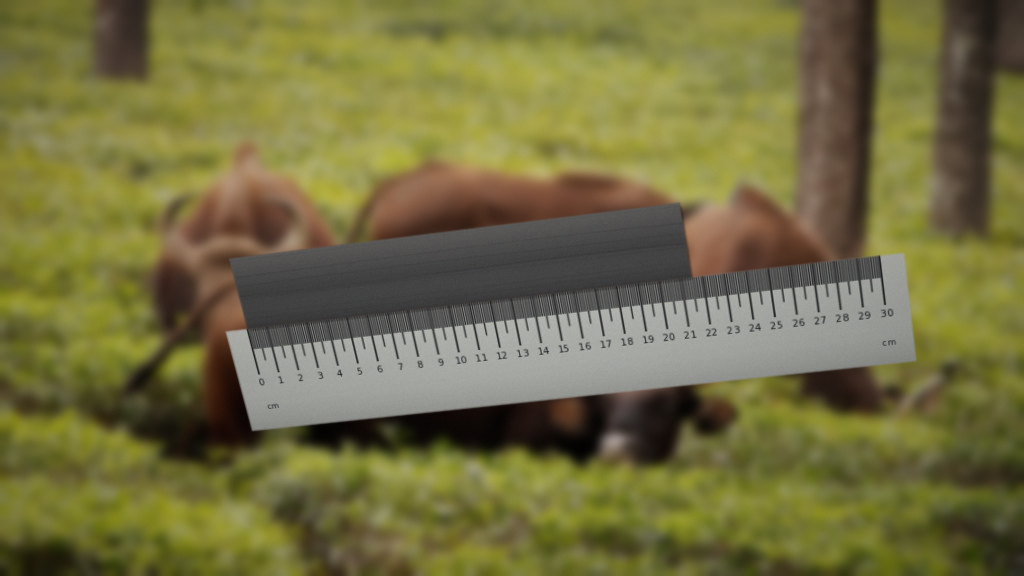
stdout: 21.5 cm
